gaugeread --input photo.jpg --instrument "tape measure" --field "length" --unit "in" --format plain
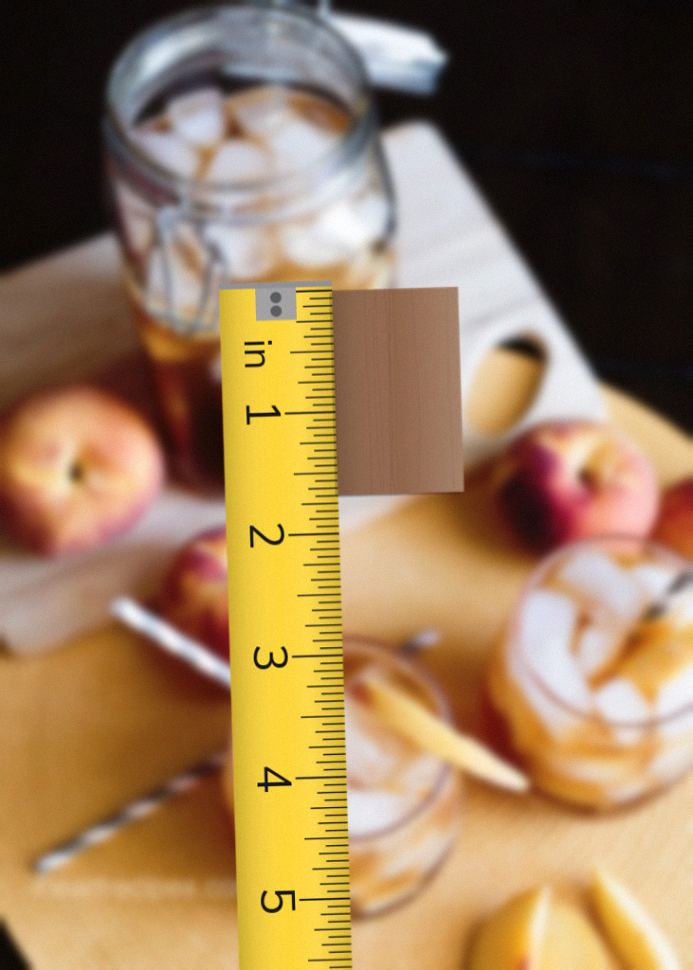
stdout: 1.6875 in
